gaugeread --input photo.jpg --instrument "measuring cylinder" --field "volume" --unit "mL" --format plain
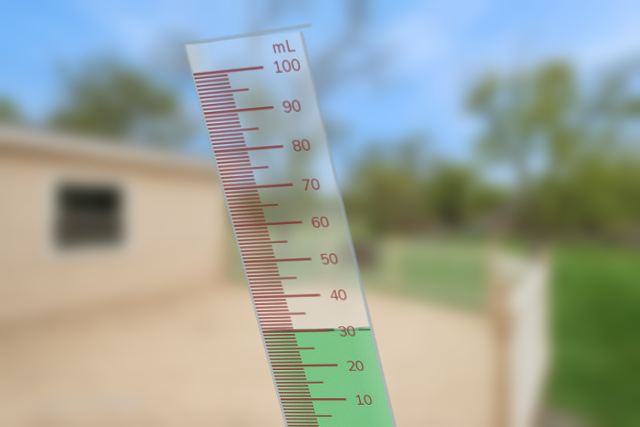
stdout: 30 mL
